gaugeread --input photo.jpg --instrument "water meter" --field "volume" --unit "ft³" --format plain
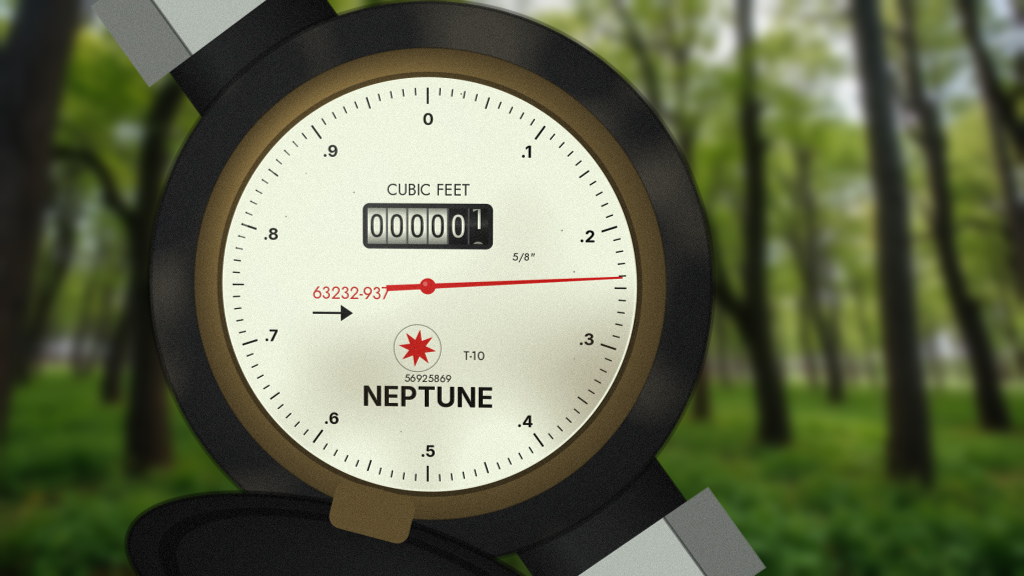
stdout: 1.24 ft³
